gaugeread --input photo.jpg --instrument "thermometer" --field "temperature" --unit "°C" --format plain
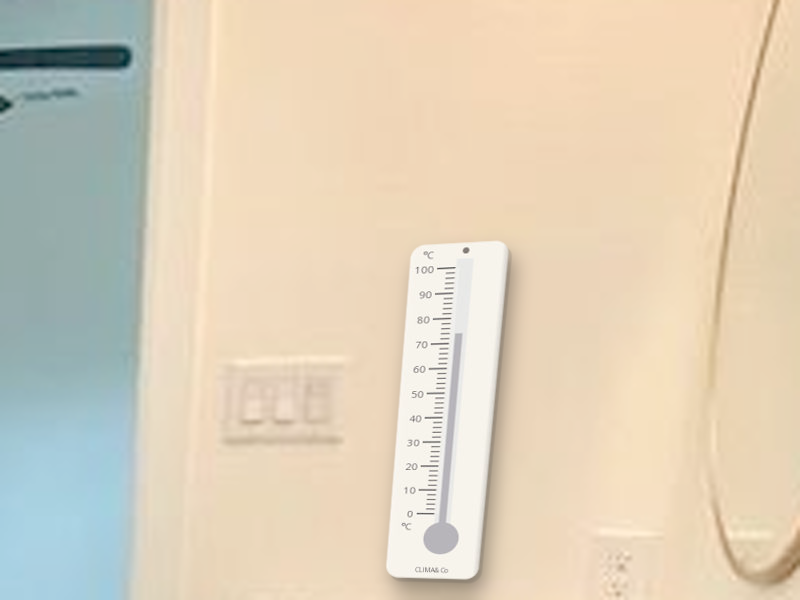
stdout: 74 °C
